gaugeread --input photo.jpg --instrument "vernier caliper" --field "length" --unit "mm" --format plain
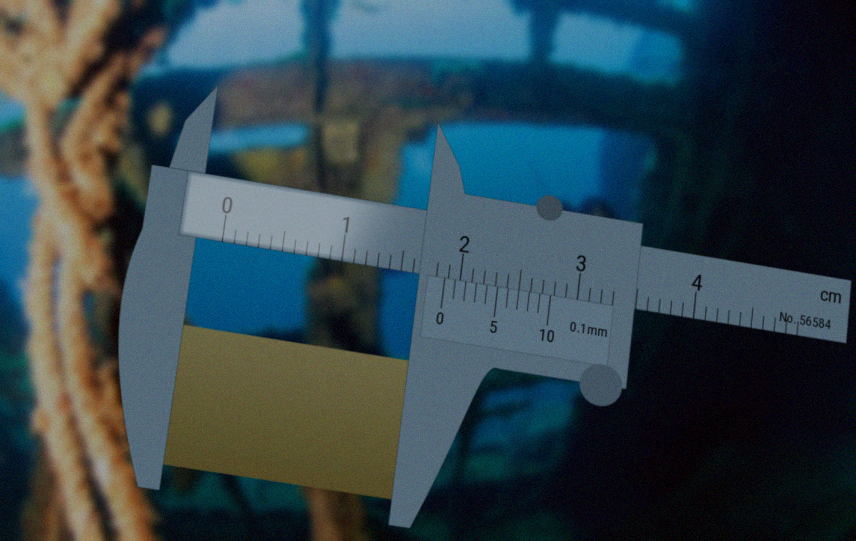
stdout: 18.7 mm
